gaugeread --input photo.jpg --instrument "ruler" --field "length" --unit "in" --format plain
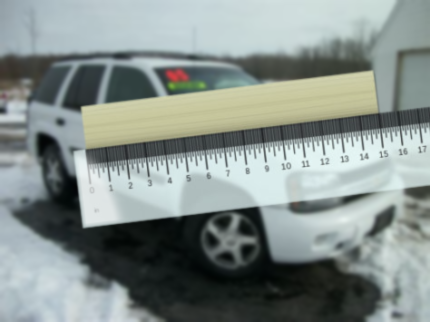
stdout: 15 in
